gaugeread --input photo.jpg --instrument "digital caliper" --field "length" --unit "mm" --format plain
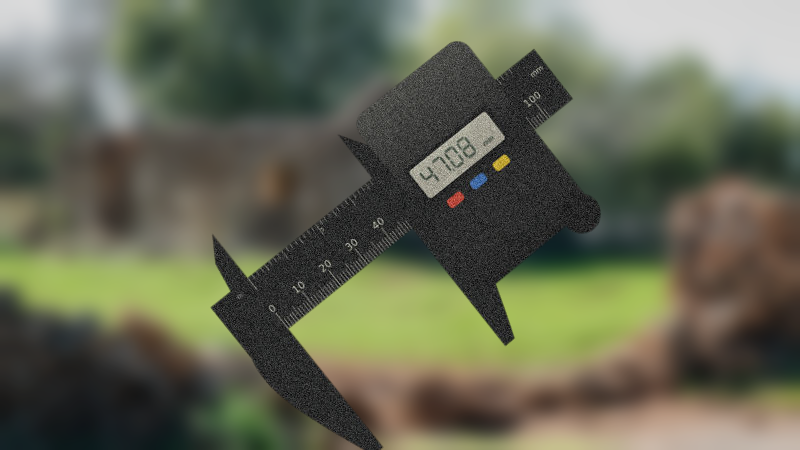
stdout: 47.08 mm
